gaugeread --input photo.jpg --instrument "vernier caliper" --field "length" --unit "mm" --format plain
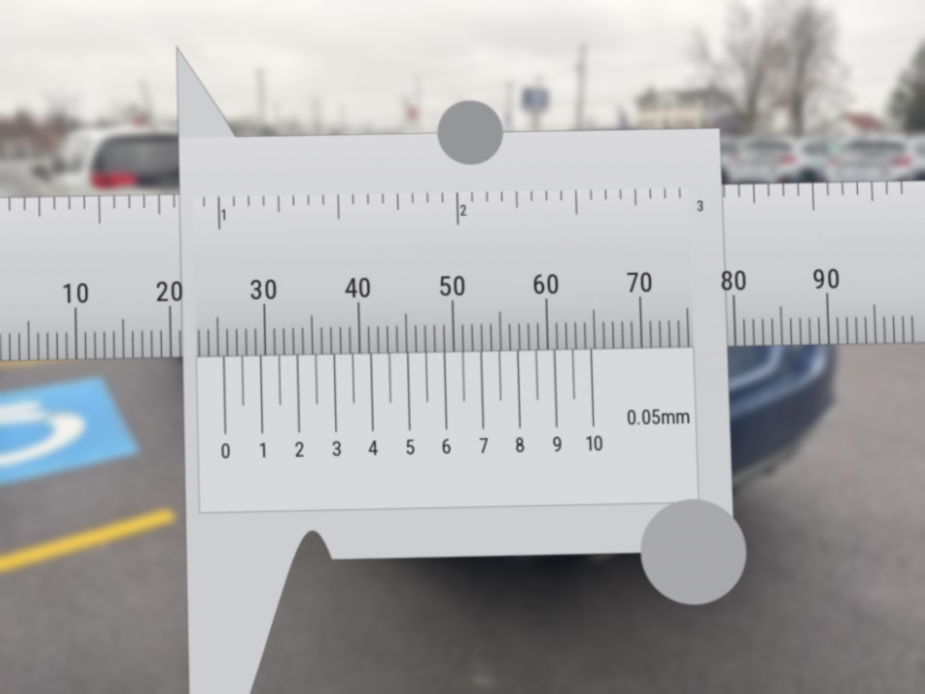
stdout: 25.6 mm
